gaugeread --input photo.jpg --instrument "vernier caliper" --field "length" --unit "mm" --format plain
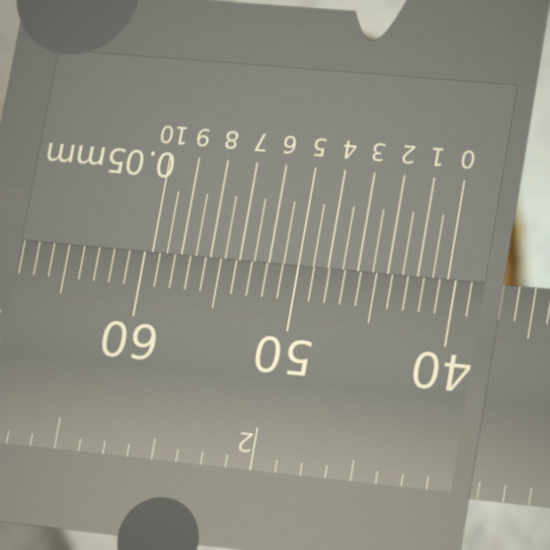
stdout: 40.5 mm
